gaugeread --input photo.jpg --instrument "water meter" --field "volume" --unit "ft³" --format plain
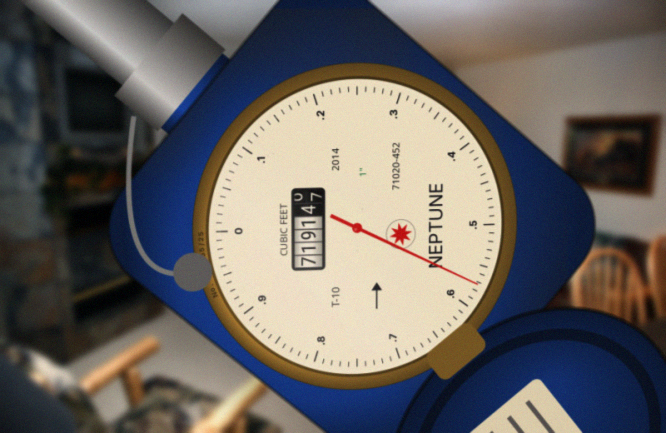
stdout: 719146.57 ft³
